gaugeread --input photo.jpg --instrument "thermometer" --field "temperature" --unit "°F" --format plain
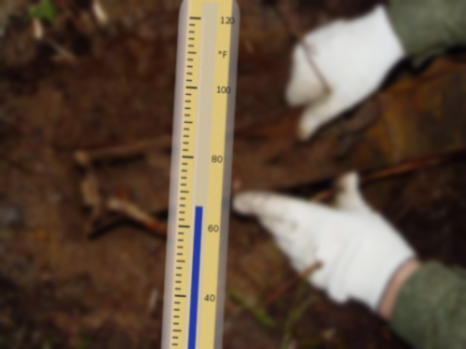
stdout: 66 °F
